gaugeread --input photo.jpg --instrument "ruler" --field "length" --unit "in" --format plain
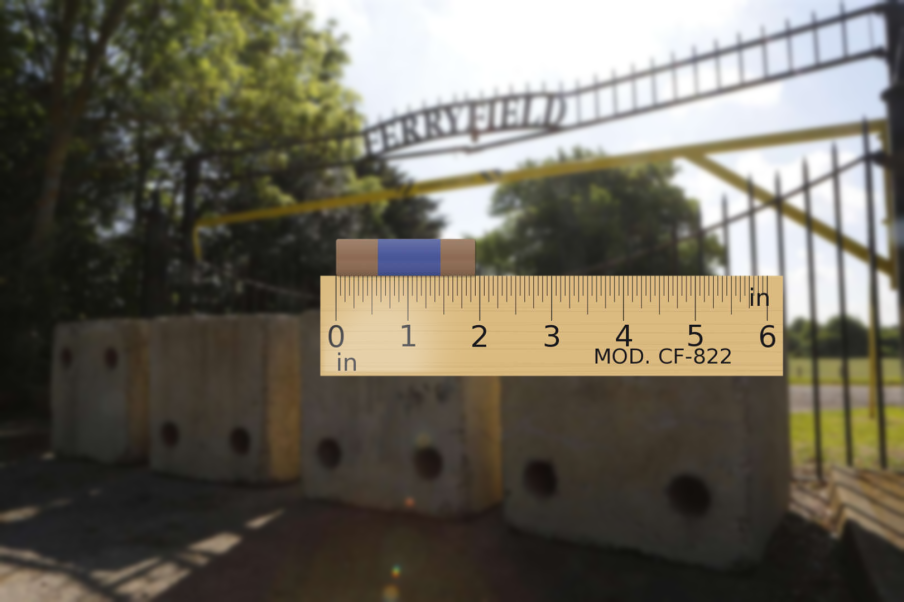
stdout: 1.9375 in
